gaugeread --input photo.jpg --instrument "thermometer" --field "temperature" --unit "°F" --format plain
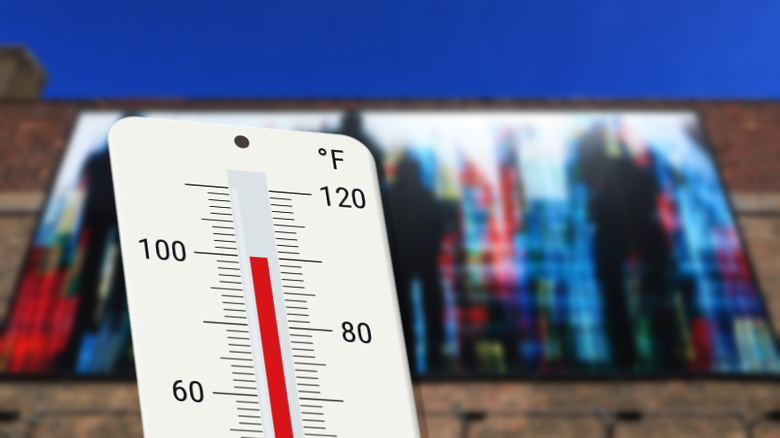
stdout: 100 °F
